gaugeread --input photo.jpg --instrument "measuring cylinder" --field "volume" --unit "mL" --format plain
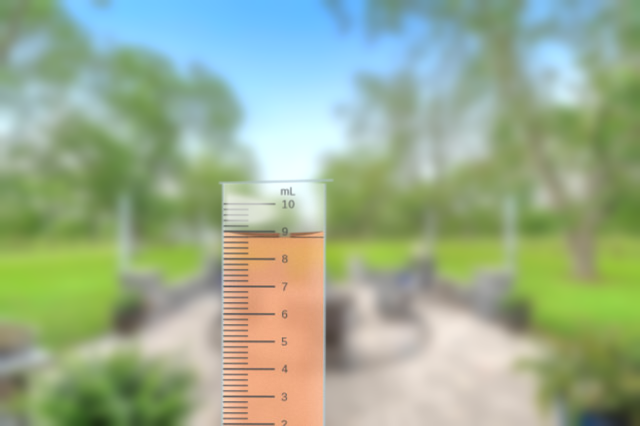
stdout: 8.8 mL
